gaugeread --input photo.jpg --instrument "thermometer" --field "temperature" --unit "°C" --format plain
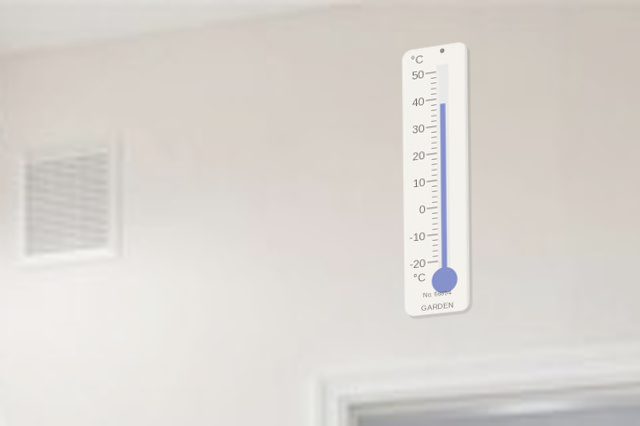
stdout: 38 °C
